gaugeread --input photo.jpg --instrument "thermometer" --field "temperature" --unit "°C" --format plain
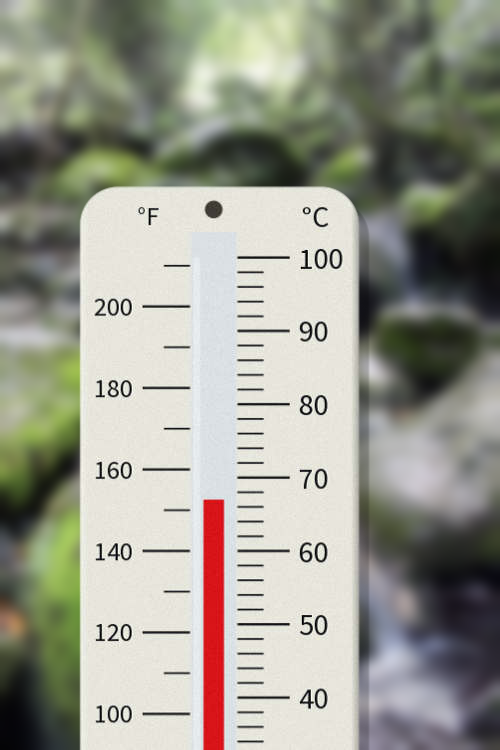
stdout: 67 °C
